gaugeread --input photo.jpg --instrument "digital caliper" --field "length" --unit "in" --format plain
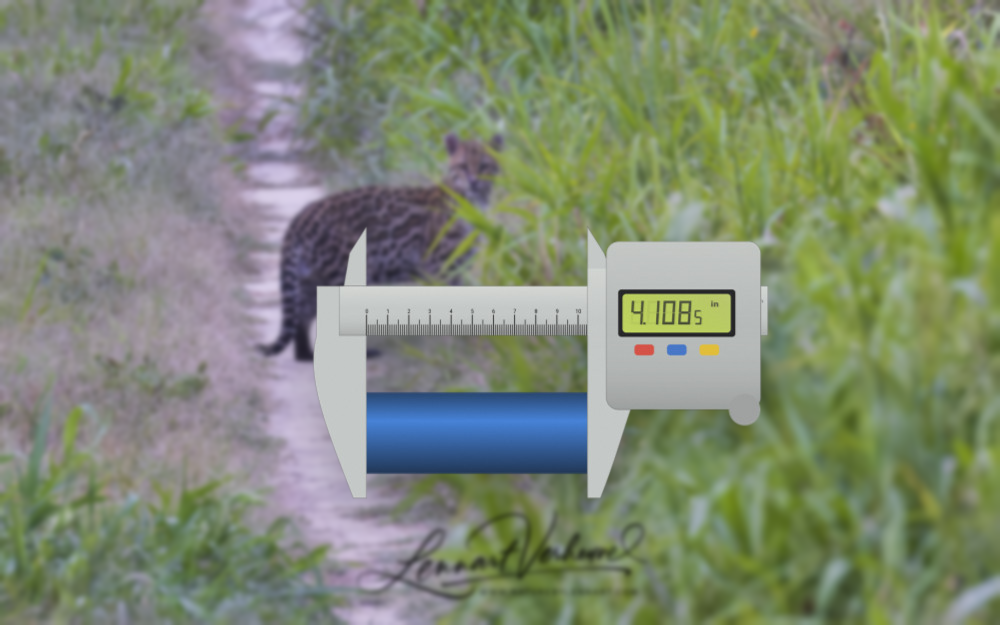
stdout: 4.1085 in
